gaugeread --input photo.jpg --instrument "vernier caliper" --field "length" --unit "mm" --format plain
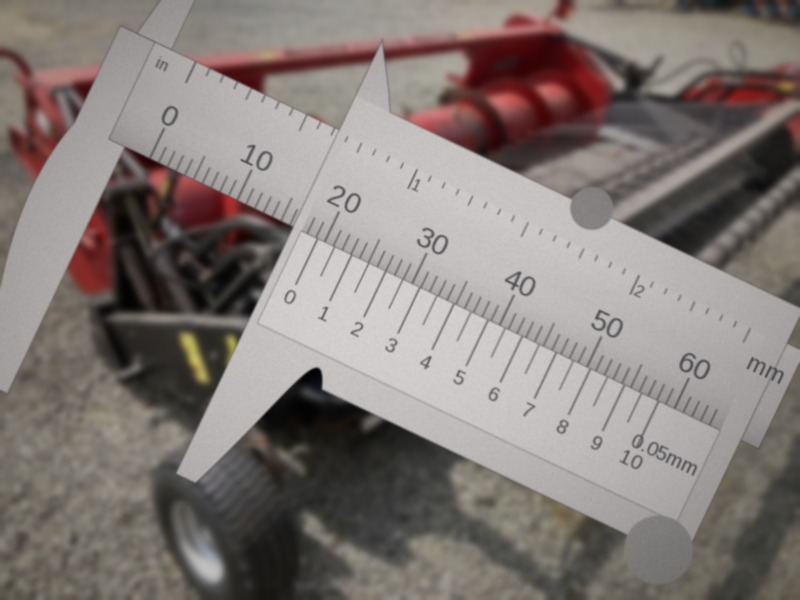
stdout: 19.2 mm
